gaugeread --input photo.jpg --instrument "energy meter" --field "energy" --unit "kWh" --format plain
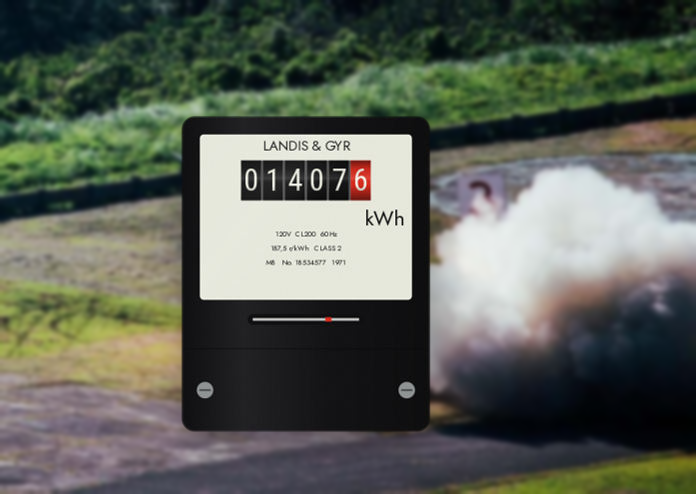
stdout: 1407.6 kWh
